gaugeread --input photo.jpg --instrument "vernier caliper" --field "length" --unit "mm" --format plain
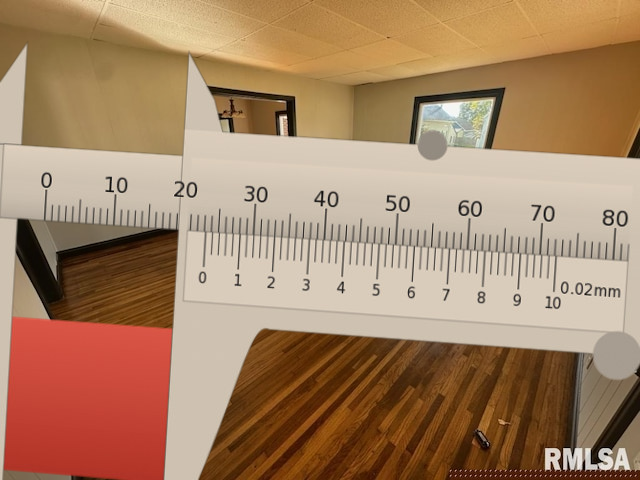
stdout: 23.2 mm
